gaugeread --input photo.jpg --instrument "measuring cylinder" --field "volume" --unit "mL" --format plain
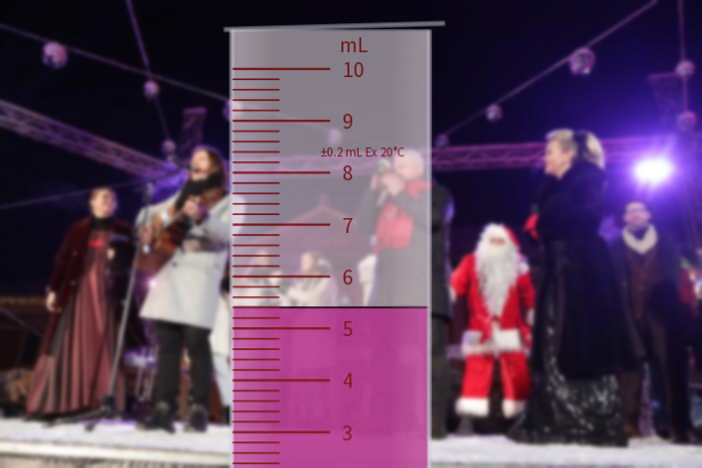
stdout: 5.4 mL
